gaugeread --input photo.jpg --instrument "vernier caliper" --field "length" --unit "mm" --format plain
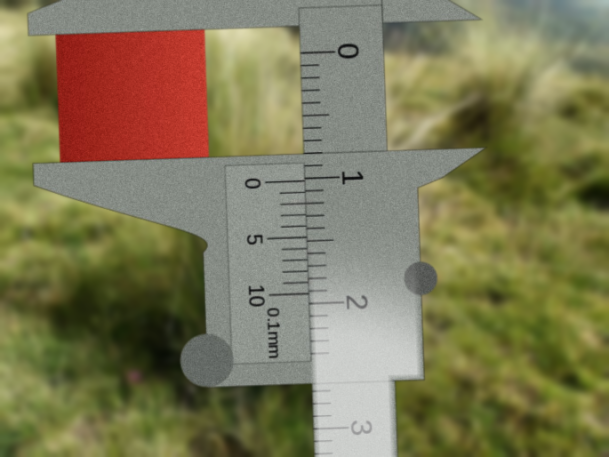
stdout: 10.2 mm
